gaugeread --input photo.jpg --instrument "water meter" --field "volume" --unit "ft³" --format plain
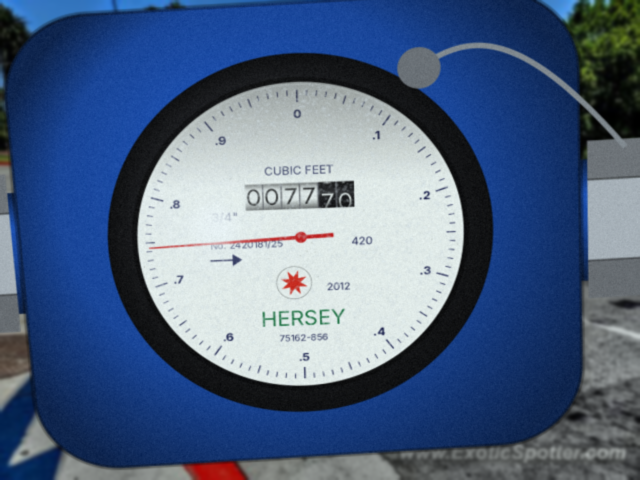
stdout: 7769.74 ft³
